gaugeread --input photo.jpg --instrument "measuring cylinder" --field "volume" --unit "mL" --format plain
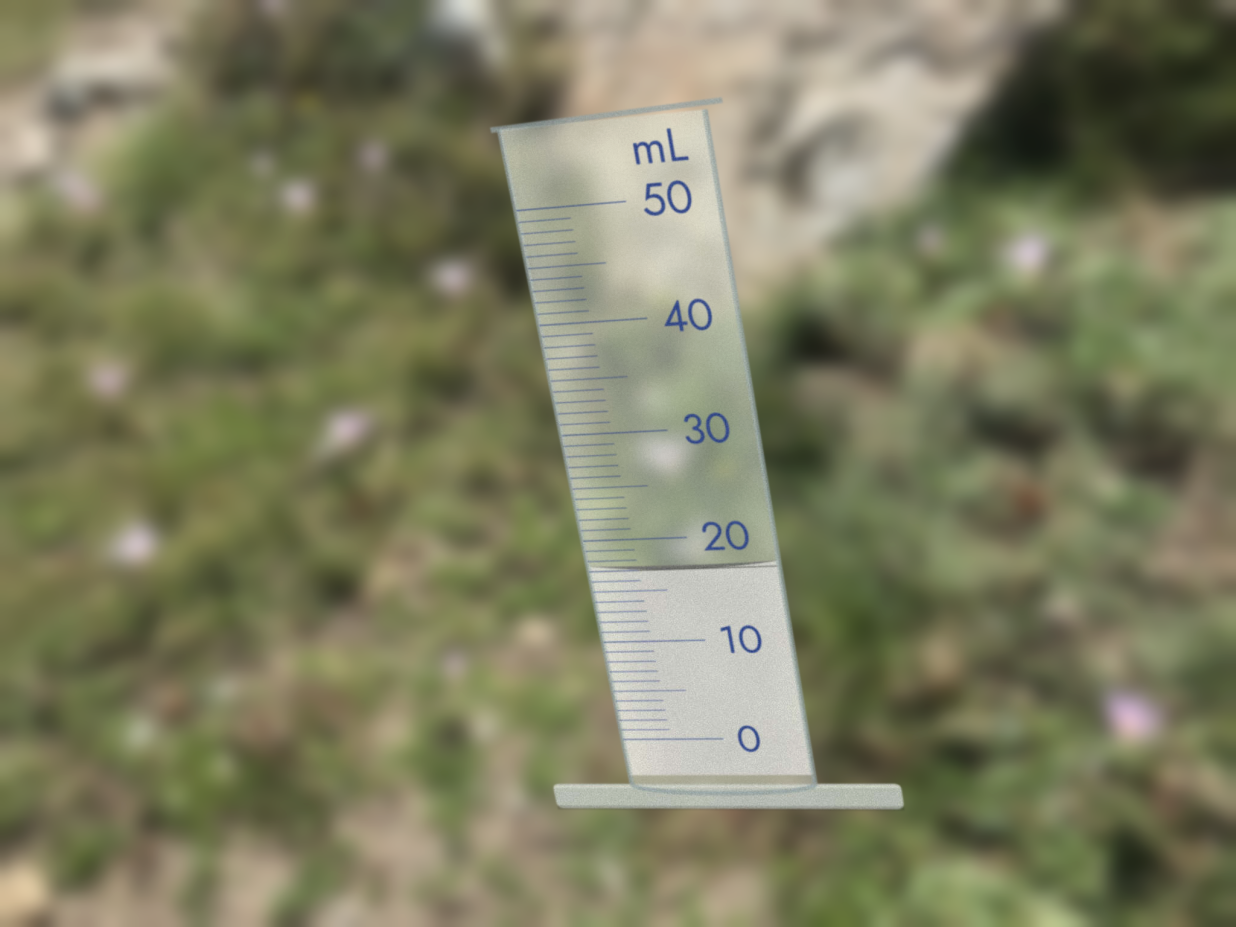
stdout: 17 mL
